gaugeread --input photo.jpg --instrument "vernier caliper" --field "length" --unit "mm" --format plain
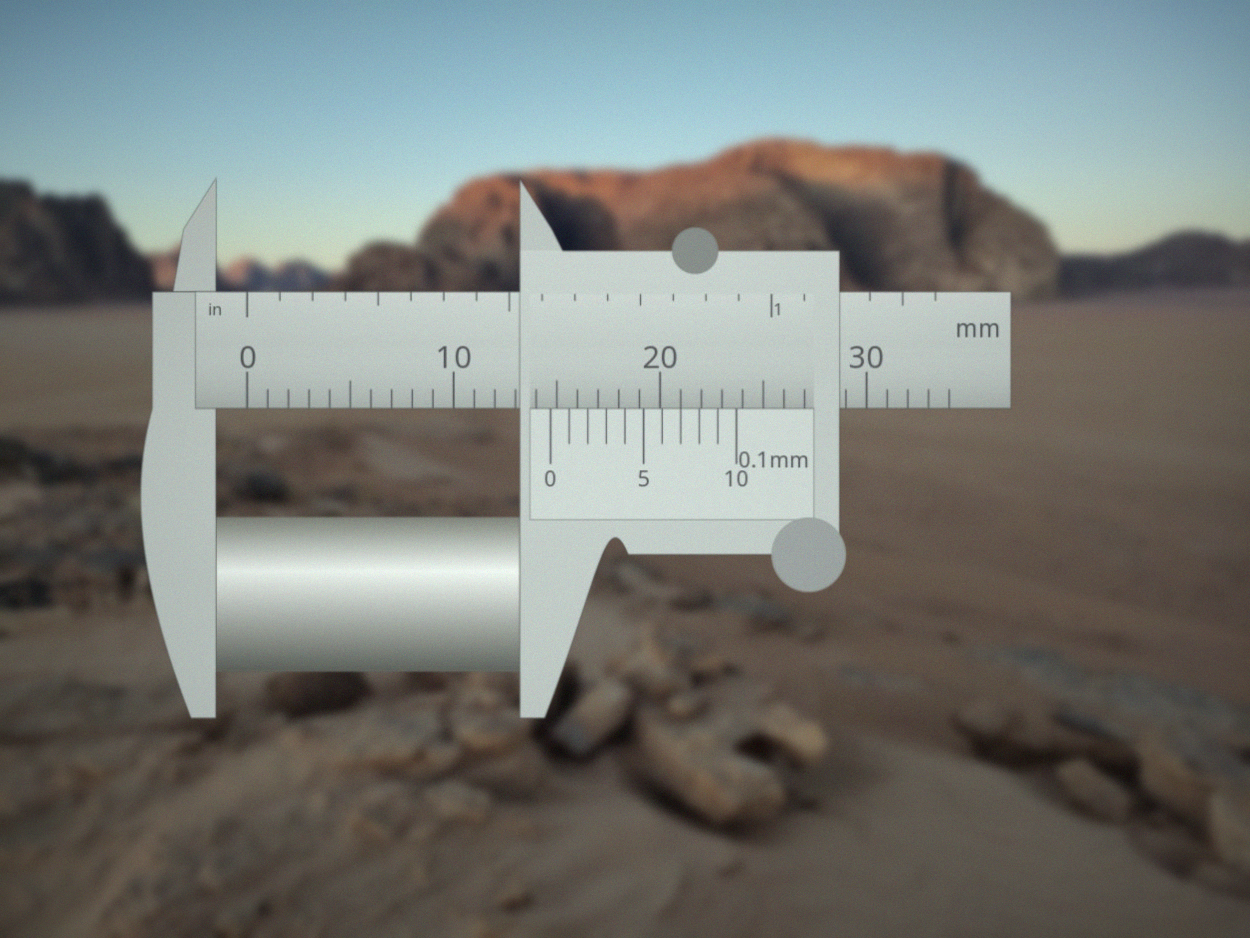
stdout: 14.7 mm
